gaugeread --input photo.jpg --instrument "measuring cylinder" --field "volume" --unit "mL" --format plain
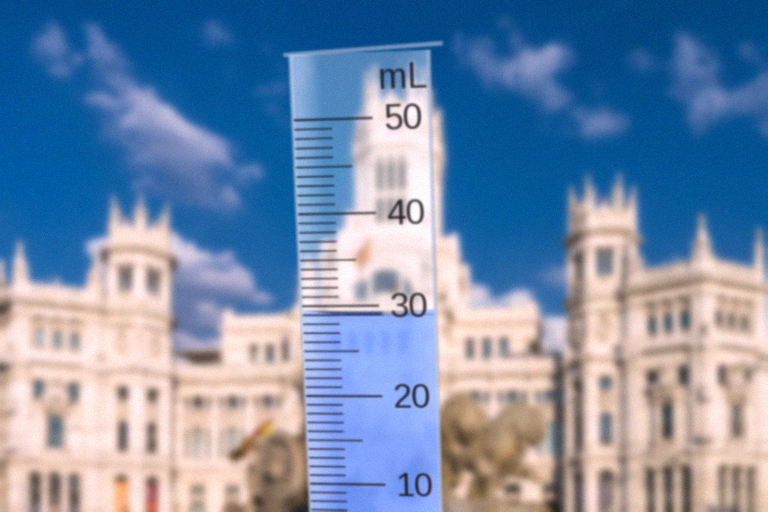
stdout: 29 mL
